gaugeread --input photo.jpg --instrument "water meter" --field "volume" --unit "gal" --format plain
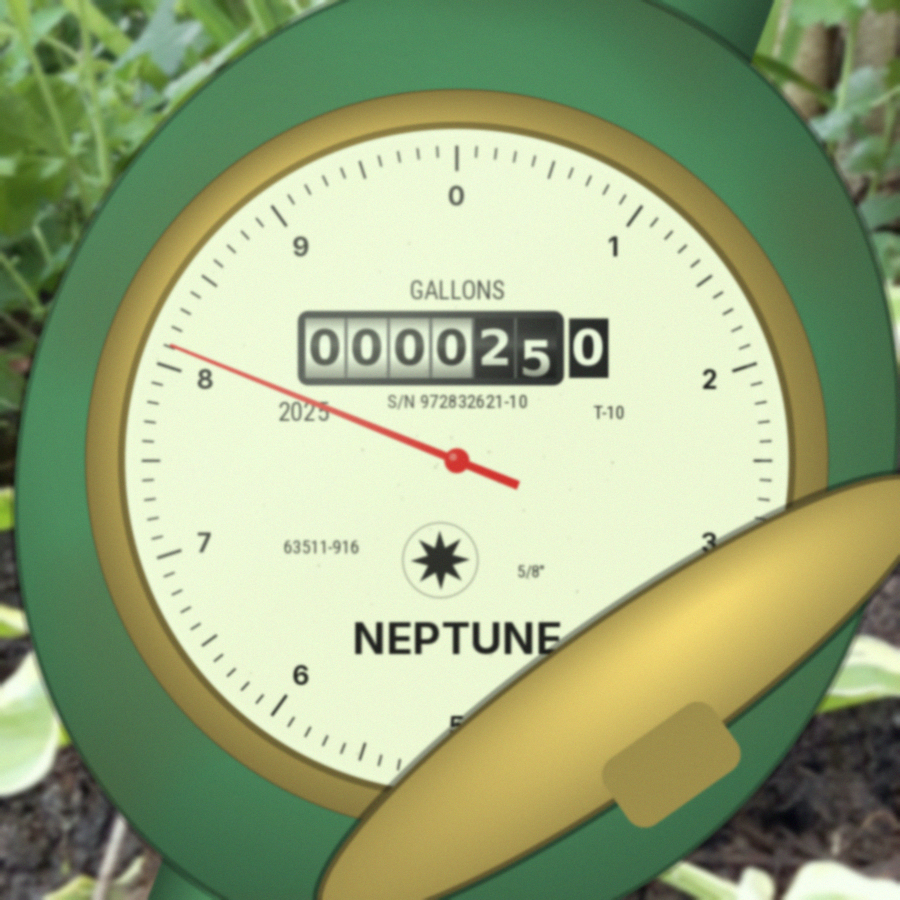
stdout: 248.1 gal
